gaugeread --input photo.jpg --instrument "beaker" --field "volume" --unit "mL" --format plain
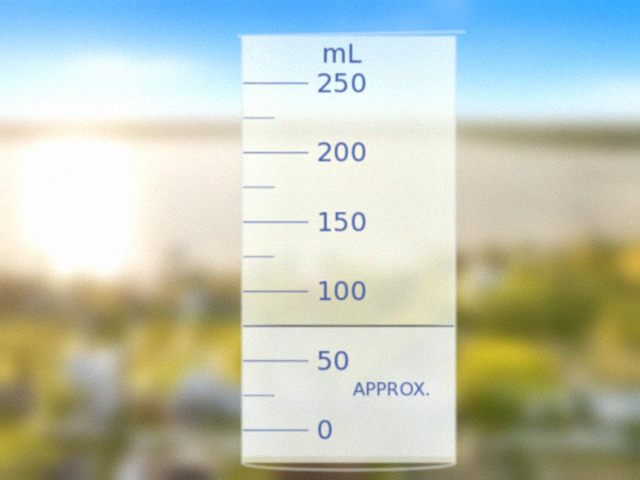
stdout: 75 mL
